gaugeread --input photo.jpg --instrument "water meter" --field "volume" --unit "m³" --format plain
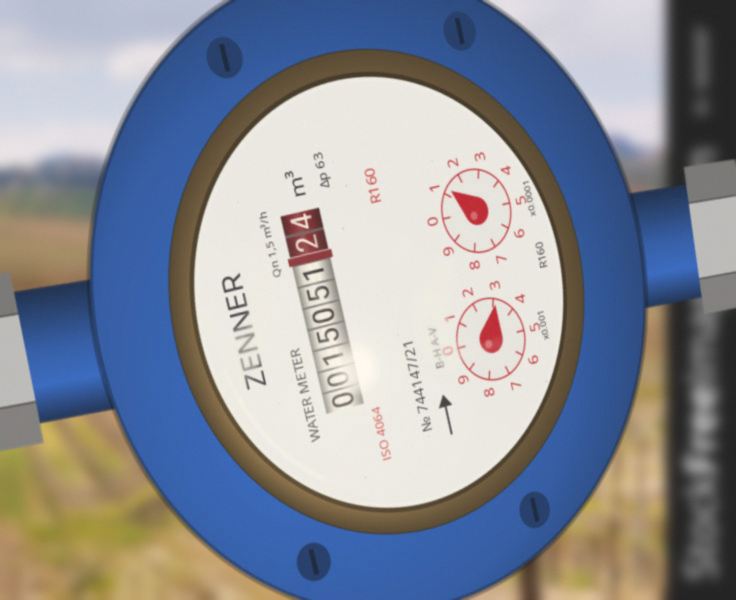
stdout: 15051.2431 m³
